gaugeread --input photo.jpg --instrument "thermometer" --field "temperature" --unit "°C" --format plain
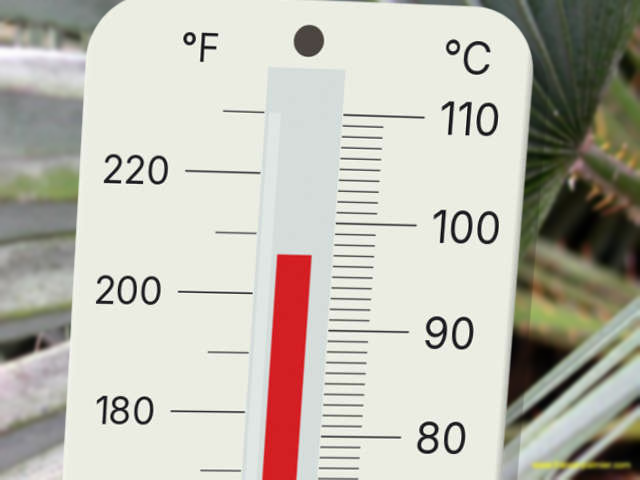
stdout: 97 °C
